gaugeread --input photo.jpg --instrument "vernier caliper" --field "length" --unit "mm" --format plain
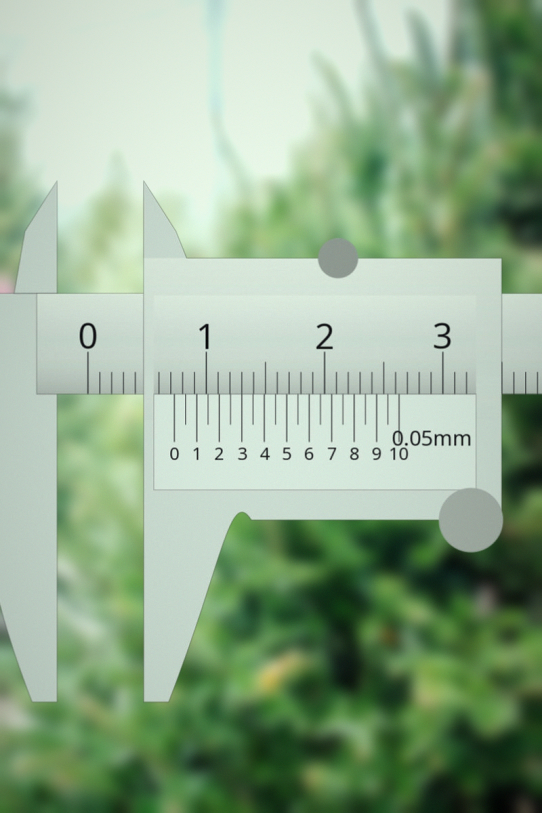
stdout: 7.3 mm
